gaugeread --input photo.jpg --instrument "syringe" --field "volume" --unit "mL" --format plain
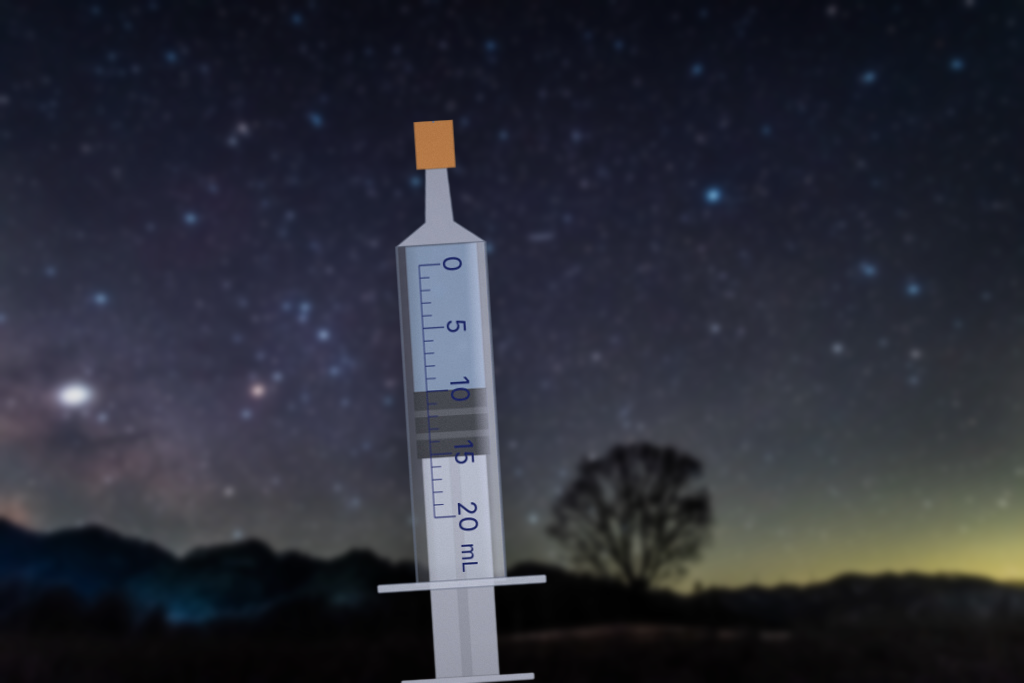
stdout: 10 mL
